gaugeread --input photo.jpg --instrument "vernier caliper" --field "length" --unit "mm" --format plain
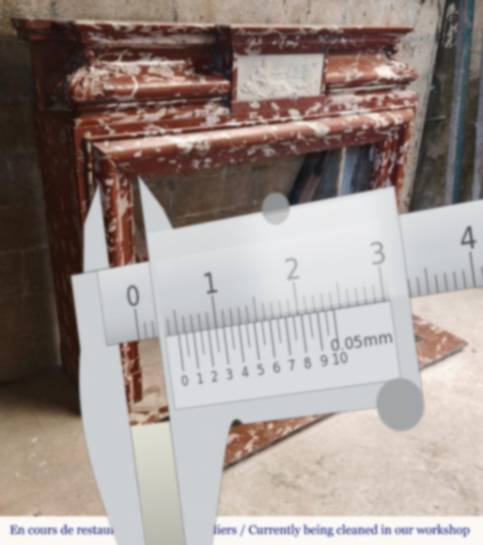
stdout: 5.2 mm
